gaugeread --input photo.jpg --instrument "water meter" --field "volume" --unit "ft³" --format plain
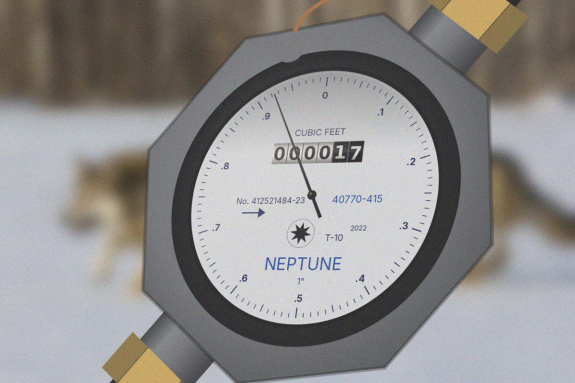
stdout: 16.92 ft³
